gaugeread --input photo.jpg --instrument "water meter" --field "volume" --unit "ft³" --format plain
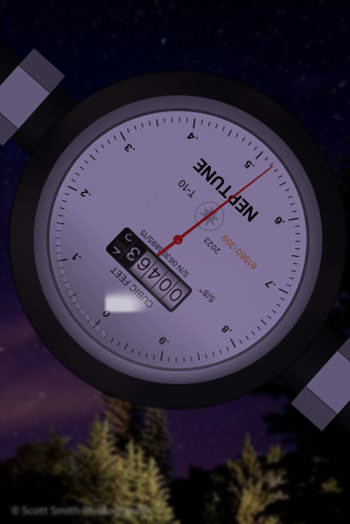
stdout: 4632.52 ft³
